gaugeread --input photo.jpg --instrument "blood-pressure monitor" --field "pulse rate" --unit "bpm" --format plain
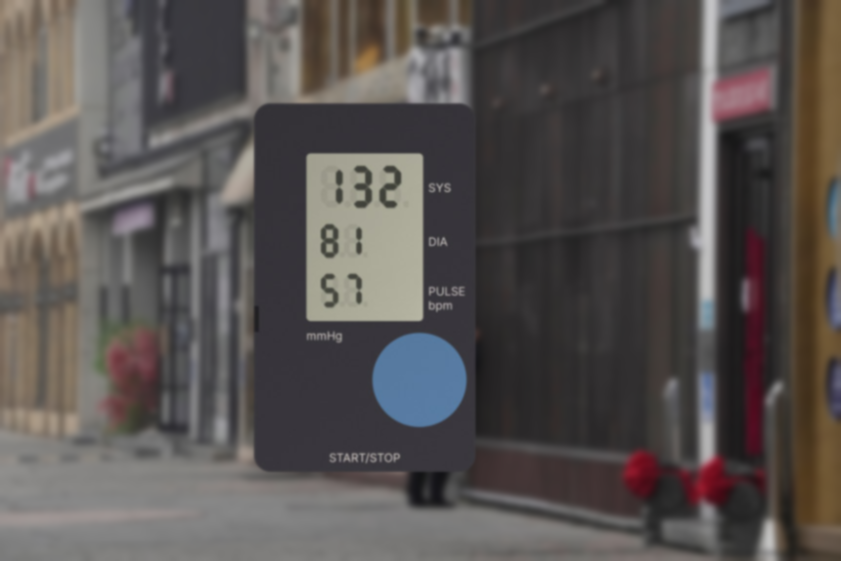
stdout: 57 bpm
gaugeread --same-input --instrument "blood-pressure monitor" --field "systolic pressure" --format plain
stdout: 132 mmHg
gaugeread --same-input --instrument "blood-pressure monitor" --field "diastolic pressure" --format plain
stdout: 81 mmHg
